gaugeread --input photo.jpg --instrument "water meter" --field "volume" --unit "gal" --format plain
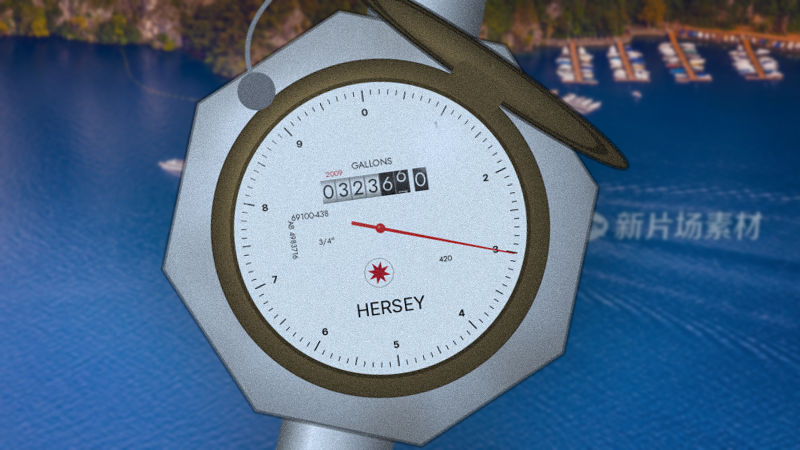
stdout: 323663.0 gal
